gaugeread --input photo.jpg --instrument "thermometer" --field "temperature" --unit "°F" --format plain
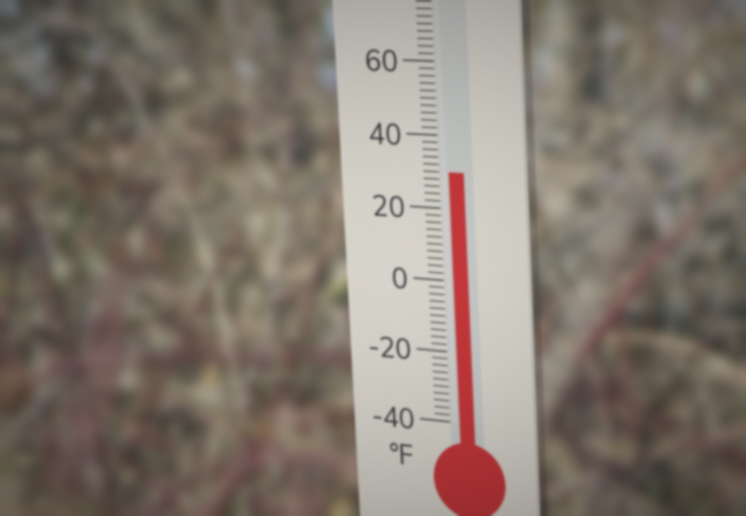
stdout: 30 °F
